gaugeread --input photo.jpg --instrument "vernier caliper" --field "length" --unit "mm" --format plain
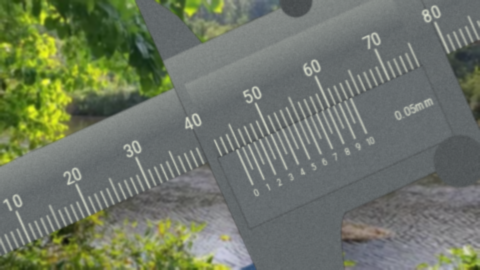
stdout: 44.5 mm
